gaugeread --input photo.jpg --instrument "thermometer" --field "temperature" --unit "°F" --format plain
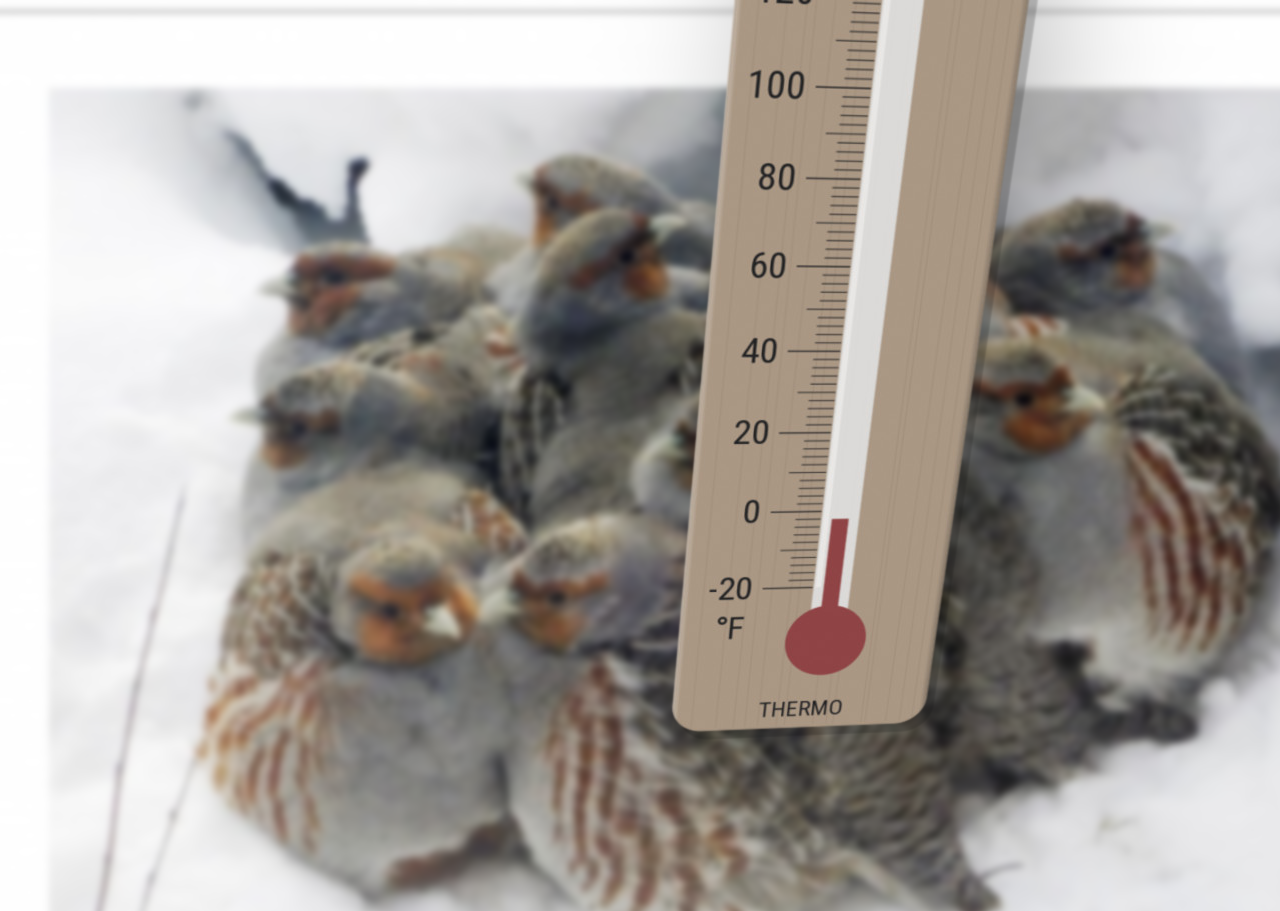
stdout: -2 °F
